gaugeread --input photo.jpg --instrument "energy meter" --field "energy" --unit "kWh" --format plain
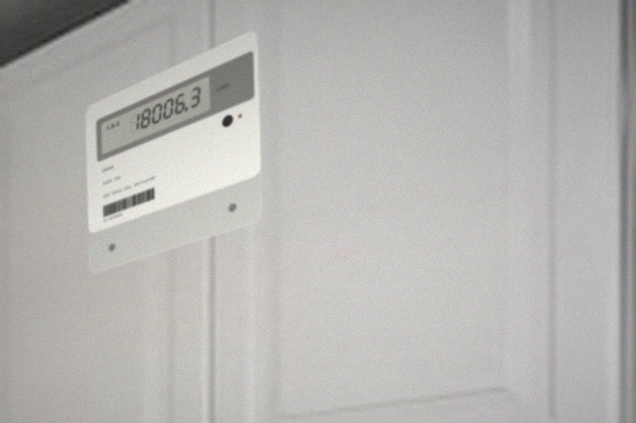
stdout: 18006.3 kWh
